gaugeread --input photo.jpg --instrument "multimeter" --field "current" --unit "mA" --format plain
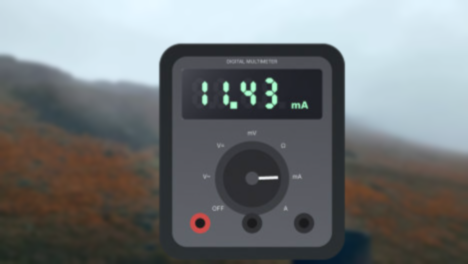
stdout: 11.43 mA
